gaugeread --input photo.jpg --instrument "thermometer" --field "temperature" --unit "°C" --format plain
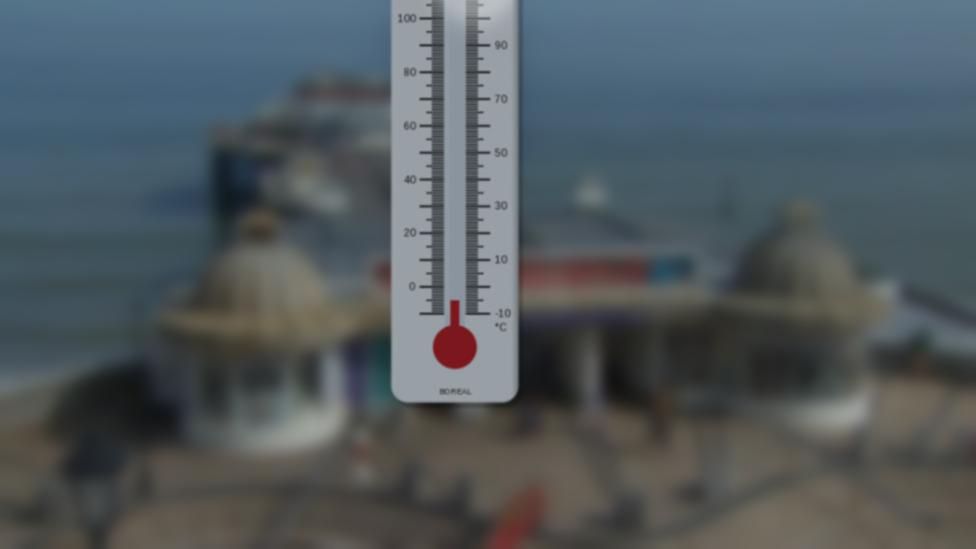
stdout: -5 °C
